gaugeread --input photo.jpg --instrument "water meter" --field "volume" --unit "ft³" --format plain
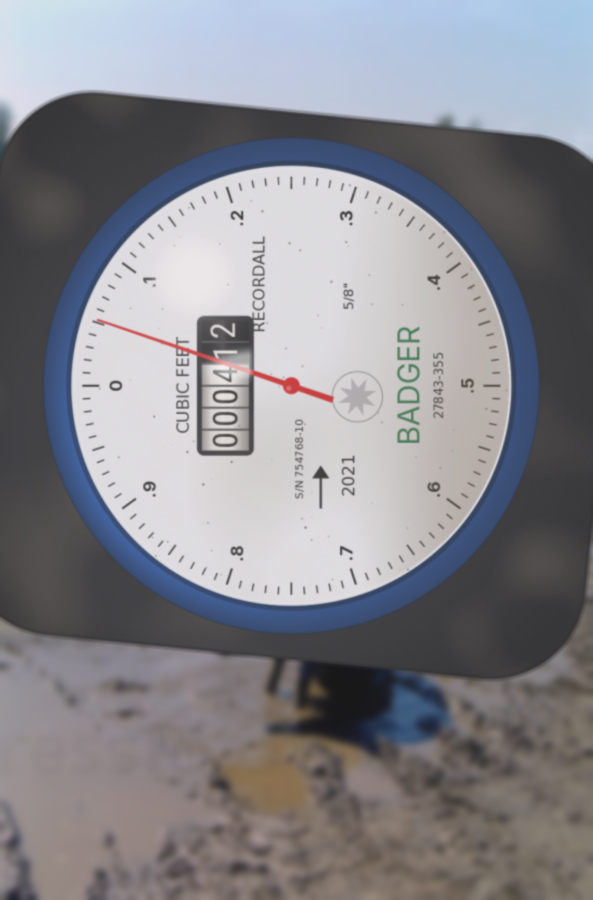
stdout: 412.05 ft³
